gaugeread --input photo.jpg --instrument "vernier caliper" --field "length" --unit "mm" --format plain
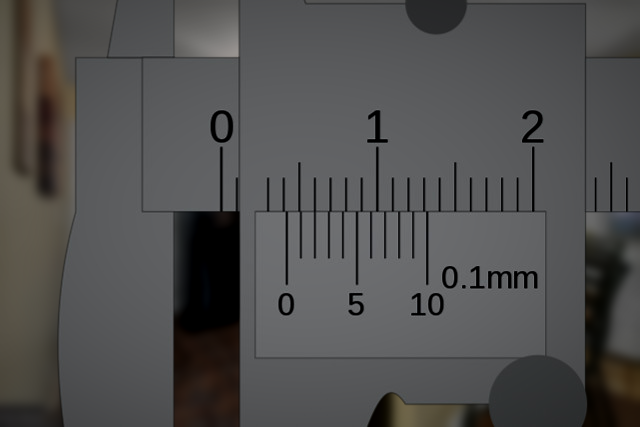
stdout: 4.2 mm
